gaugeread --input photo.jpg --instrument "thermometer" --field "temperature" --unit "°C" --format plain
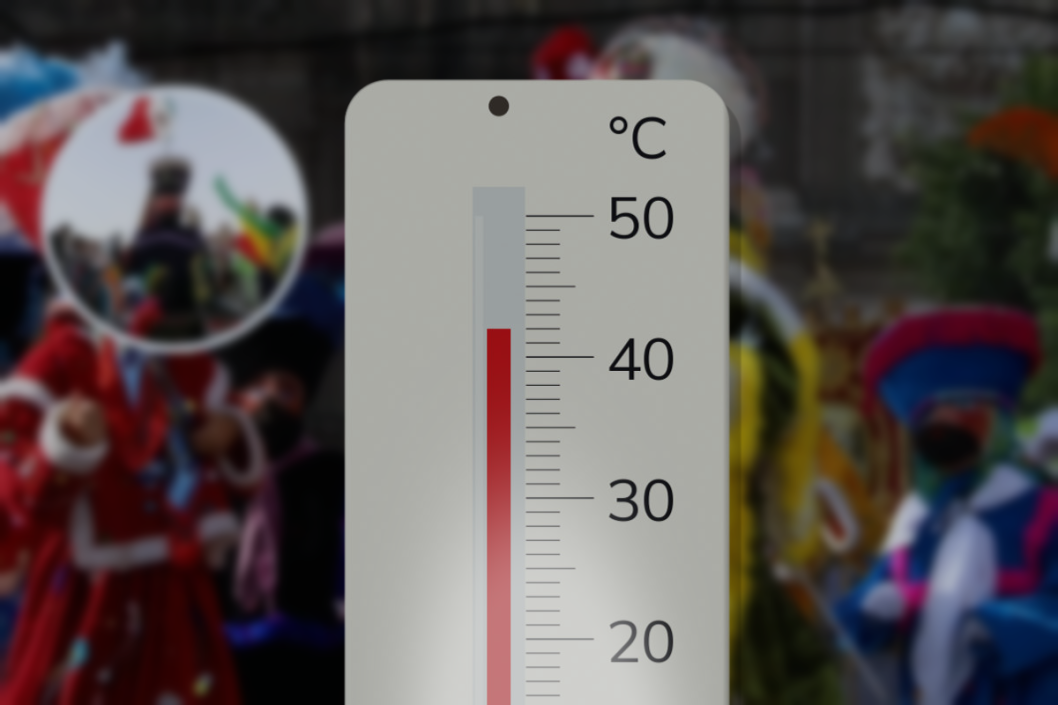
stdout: 42 °C
